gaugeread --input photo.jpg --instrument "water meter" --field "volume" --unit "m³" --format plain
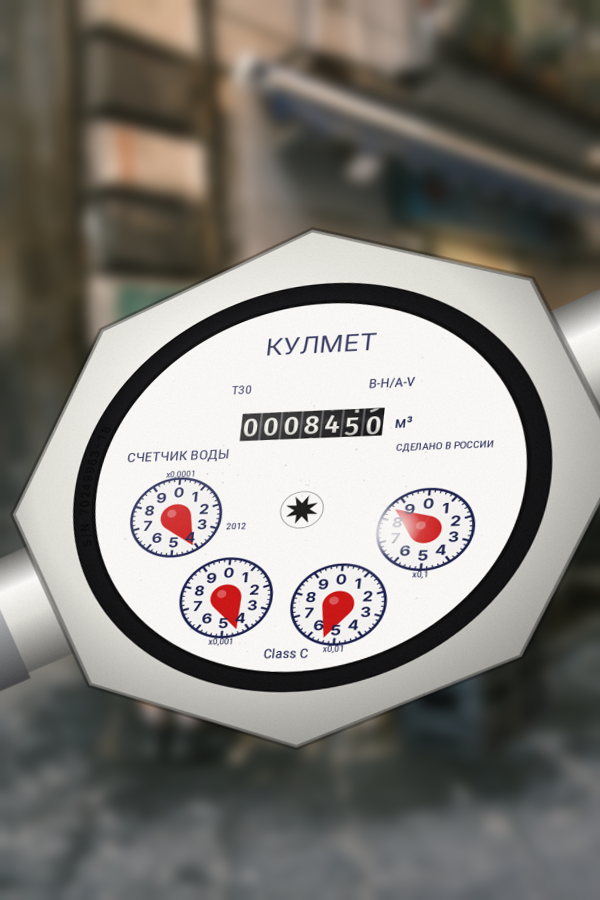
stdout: 8449.8544 m³
